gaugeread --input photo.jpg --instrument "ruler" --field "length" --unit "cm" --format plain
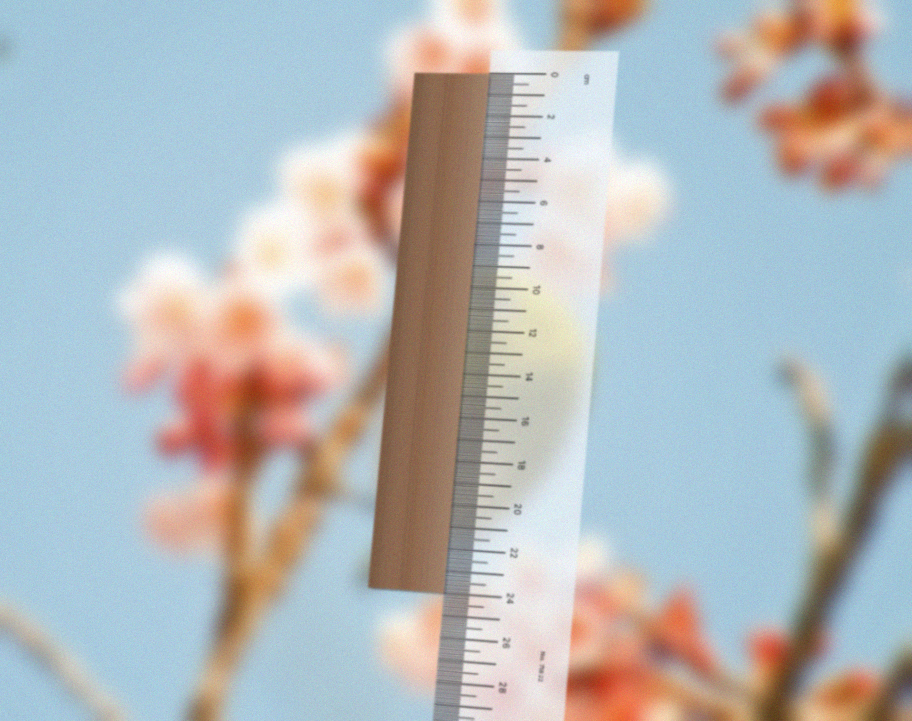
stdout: 24 cm
